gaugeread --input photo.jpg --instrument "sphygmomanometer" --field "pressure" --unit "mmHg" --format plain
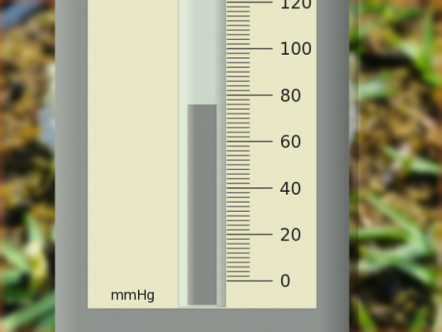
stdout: 76 mmHg
